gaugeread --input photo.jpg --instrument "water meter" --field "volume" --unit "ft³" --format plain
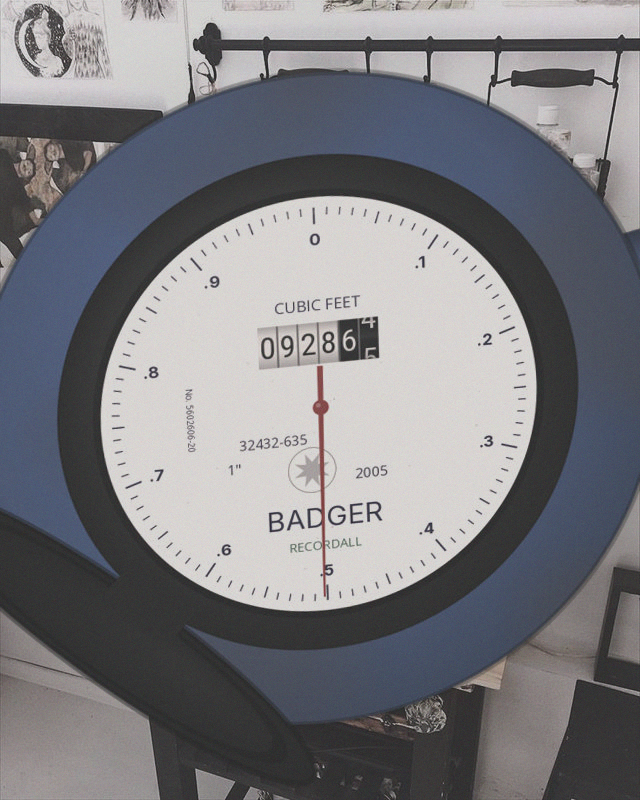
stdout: 92864.50 ft³
